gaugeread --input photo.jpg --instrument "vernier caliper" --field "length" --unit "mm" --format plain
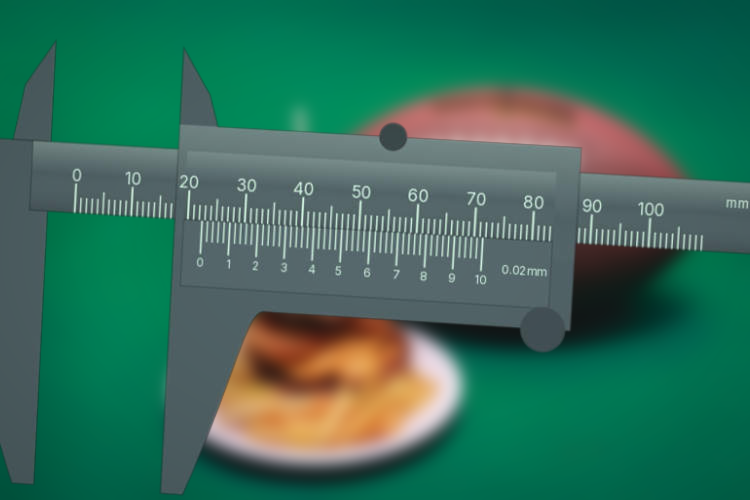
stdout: 22.5 mm
